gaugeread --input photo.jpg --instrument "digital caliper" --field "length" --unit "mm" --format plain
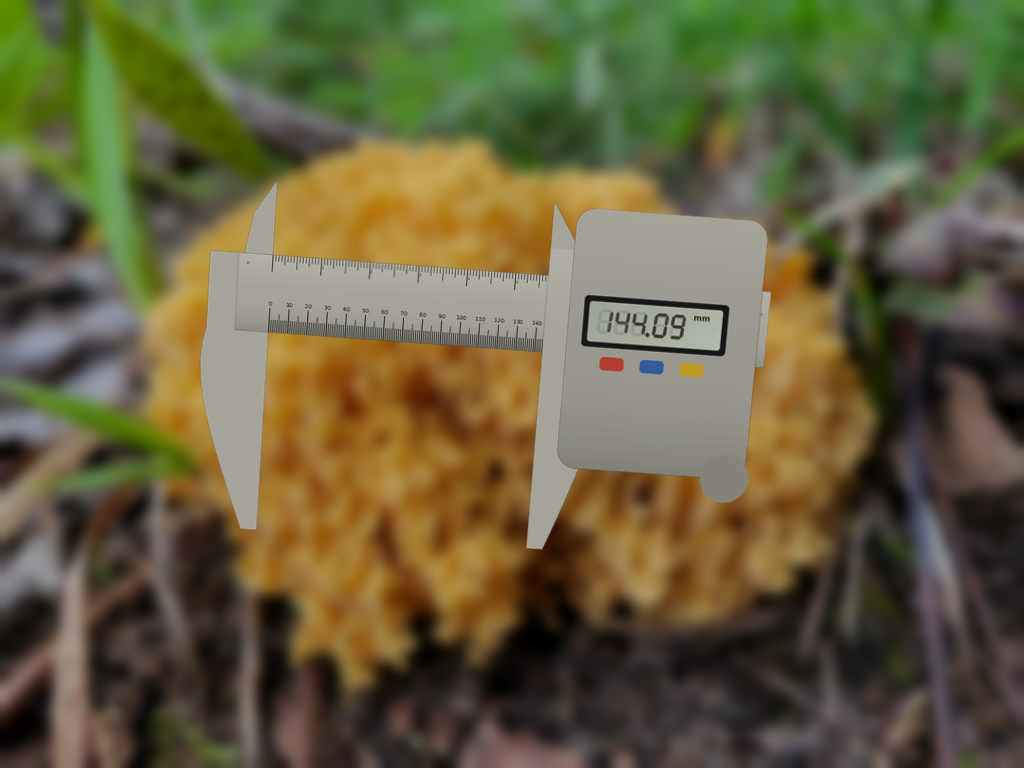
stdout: 144.09 mm
